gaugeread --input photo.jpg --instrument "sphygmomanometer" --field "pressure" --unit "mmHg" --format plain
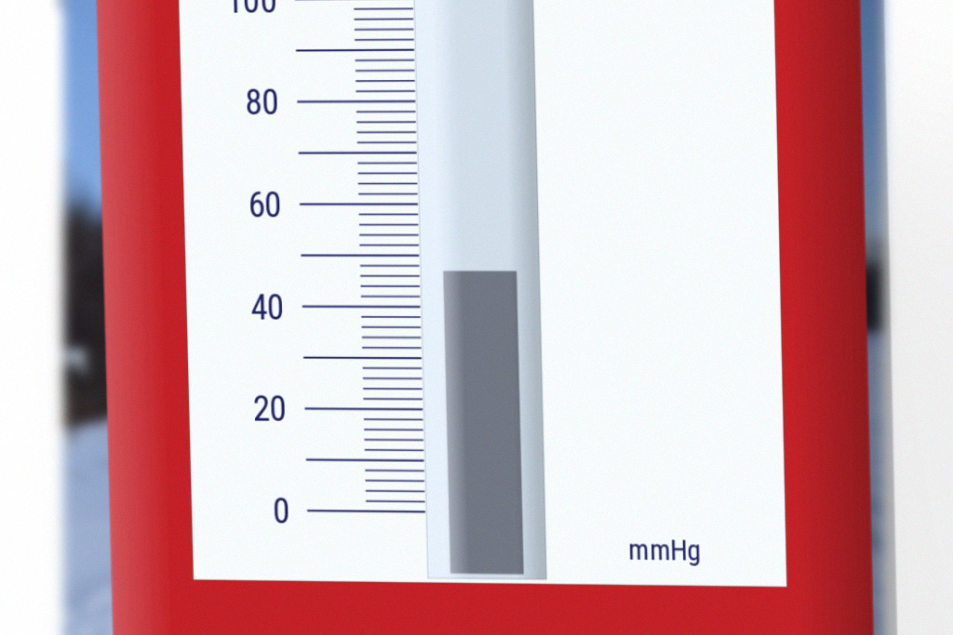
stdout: 47 mmHg
